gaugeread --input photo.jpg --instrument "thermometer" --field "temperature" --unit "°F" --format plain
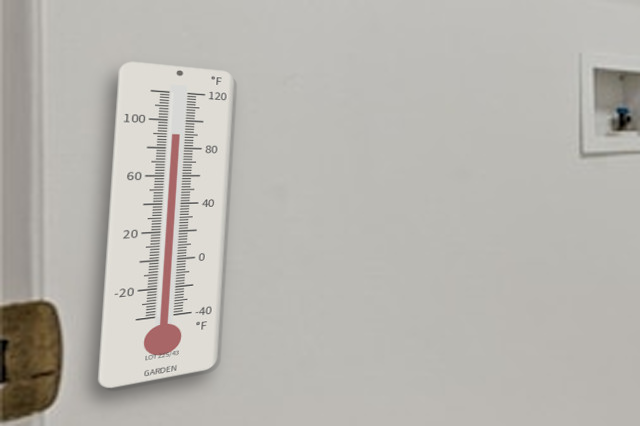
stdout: 90 °F
